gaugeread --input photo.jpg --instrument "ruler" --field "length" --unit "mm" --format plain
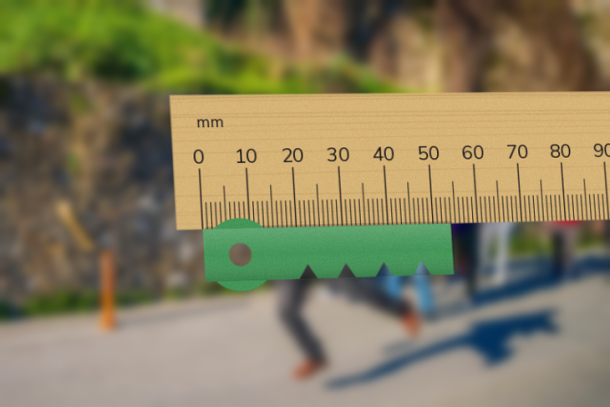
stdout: 54 mm
